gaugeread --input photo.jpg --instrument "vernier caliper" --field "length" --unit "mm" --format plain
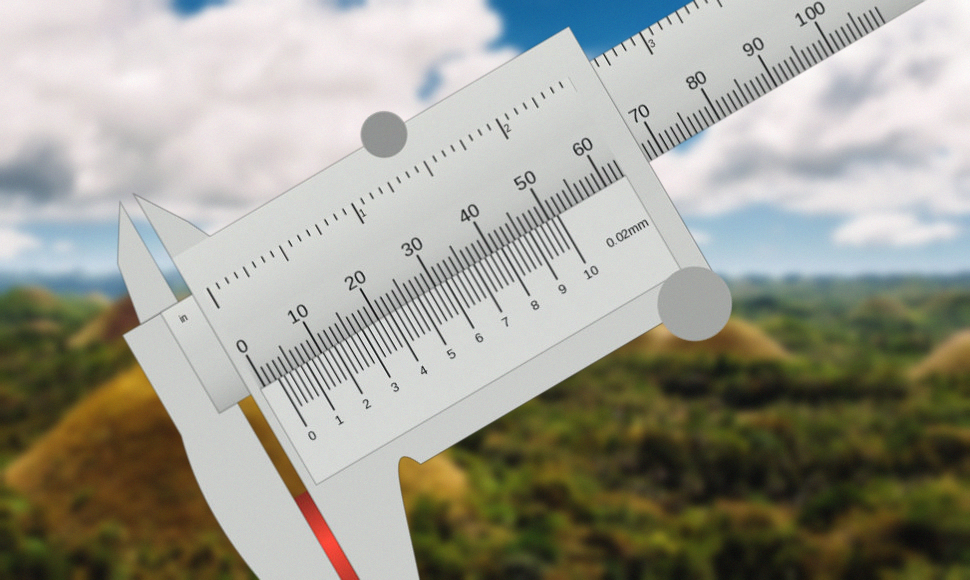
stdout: 2.4 mm
